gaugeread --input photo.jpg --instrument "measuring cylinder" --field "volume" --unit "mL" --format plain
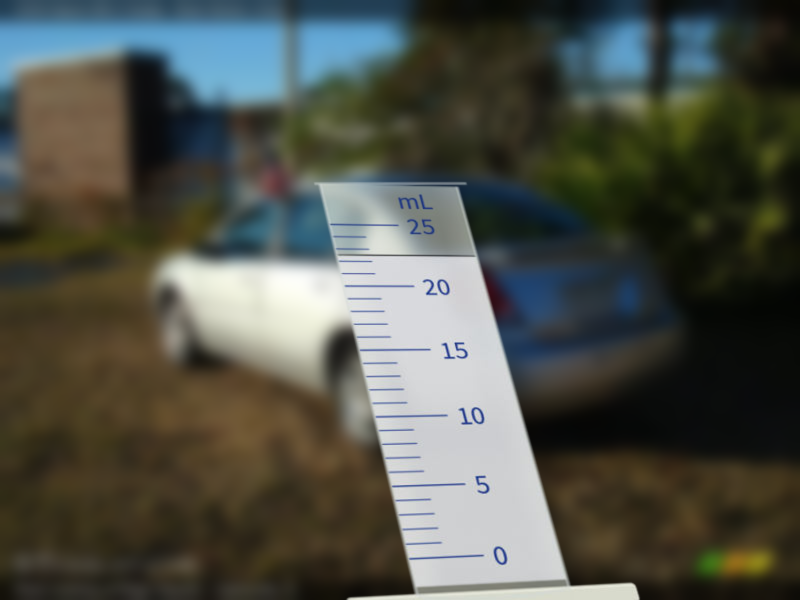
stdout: 22.5 mL
